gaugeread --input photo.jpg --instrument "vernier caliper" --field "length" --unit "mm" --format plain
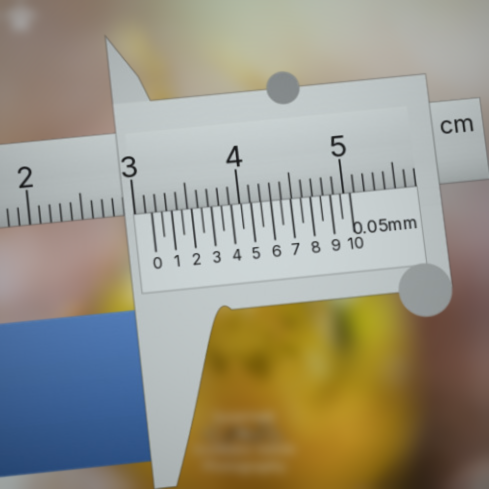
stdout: 31.6 mm
